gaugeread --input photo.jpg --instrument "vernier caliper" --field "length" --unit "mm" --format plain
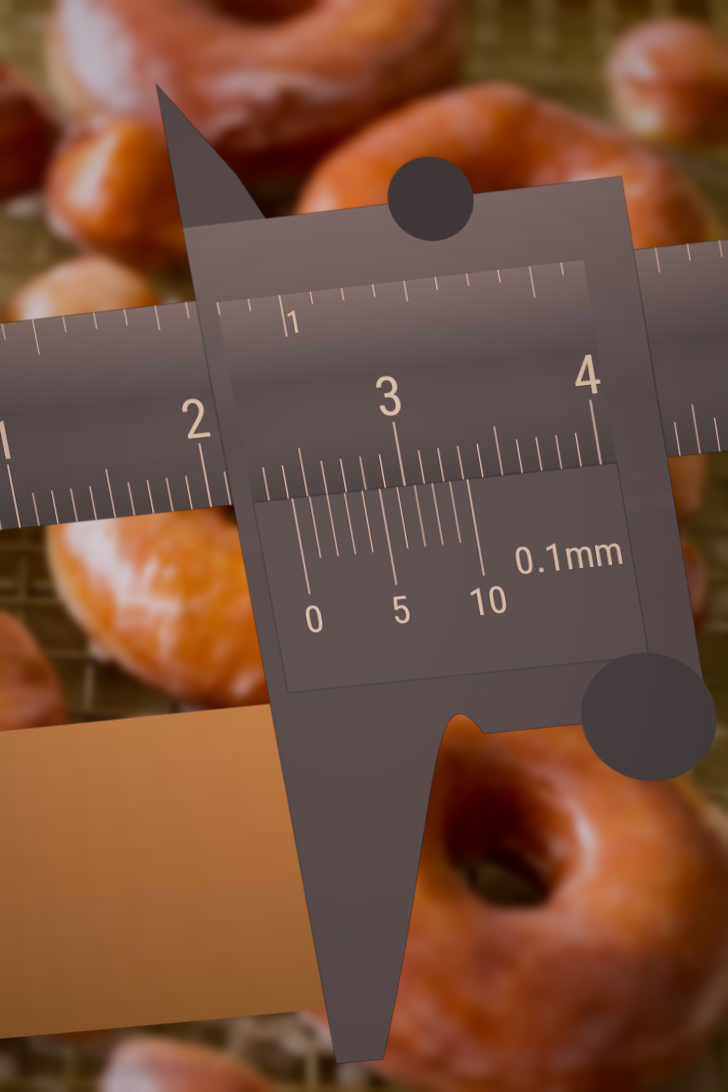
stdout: 24.2 mm
